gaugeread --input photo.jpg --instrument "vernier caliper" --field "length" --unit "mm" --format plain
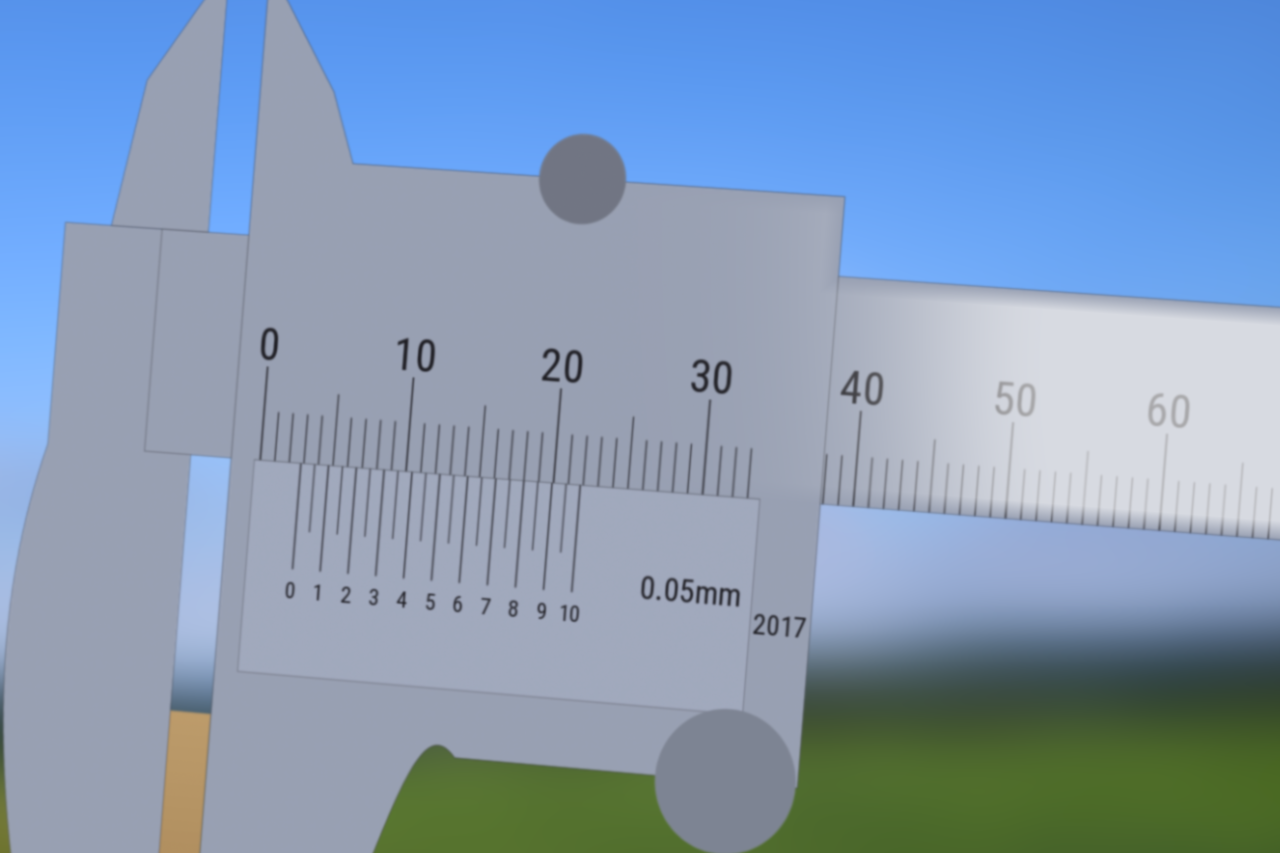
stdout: 2.8 mm
